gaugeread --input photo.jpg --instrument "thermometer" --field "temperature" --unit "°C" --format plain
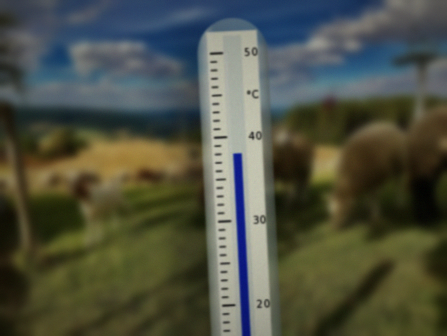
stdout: 38 °C
